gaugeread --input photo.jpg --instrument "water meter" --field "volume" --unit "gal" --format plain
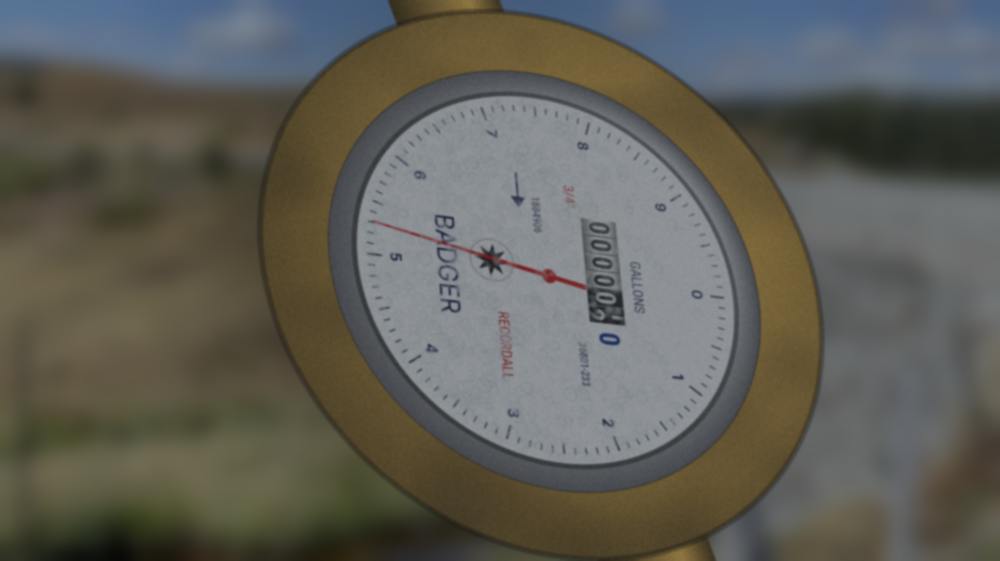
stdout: 15.3 gal
